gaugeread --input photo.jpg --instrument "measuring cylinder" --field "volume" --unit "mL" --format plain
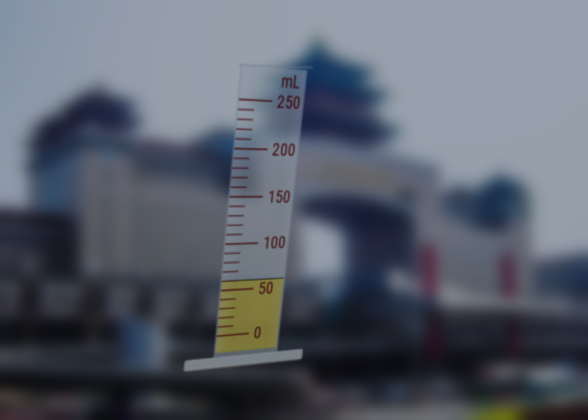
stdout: 60 mL
